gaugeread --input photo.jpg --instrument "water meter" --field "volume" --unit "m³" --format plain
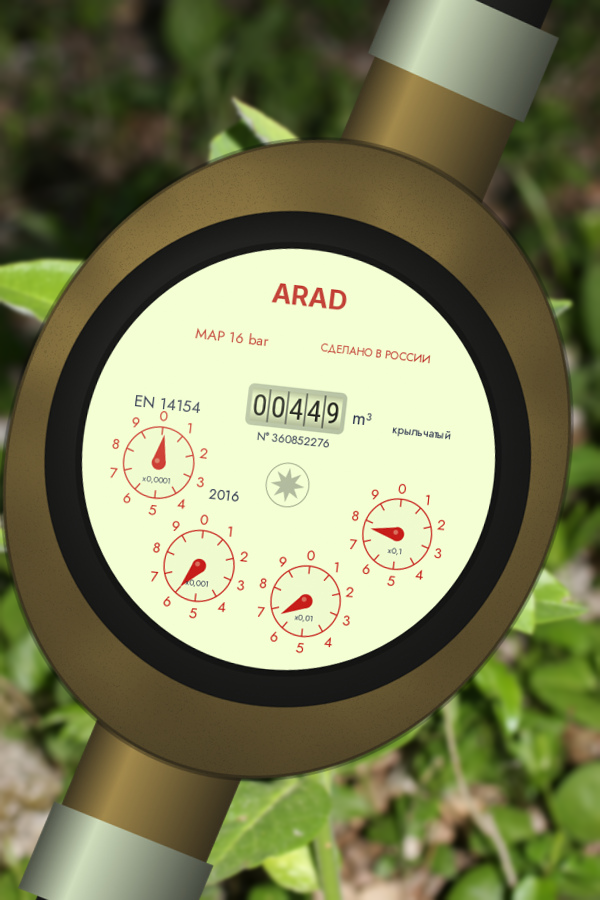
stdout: 449.7660 m³
